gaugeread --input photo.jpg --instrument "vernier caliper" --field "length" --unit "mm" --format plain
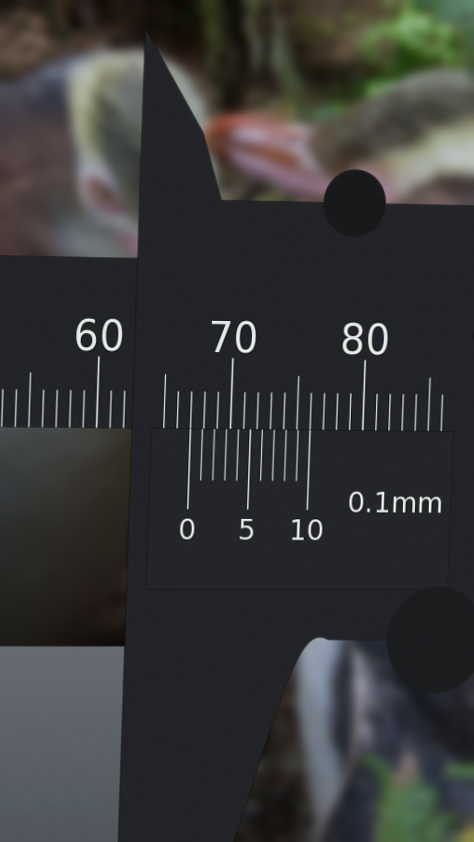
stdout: 67.0 mm
